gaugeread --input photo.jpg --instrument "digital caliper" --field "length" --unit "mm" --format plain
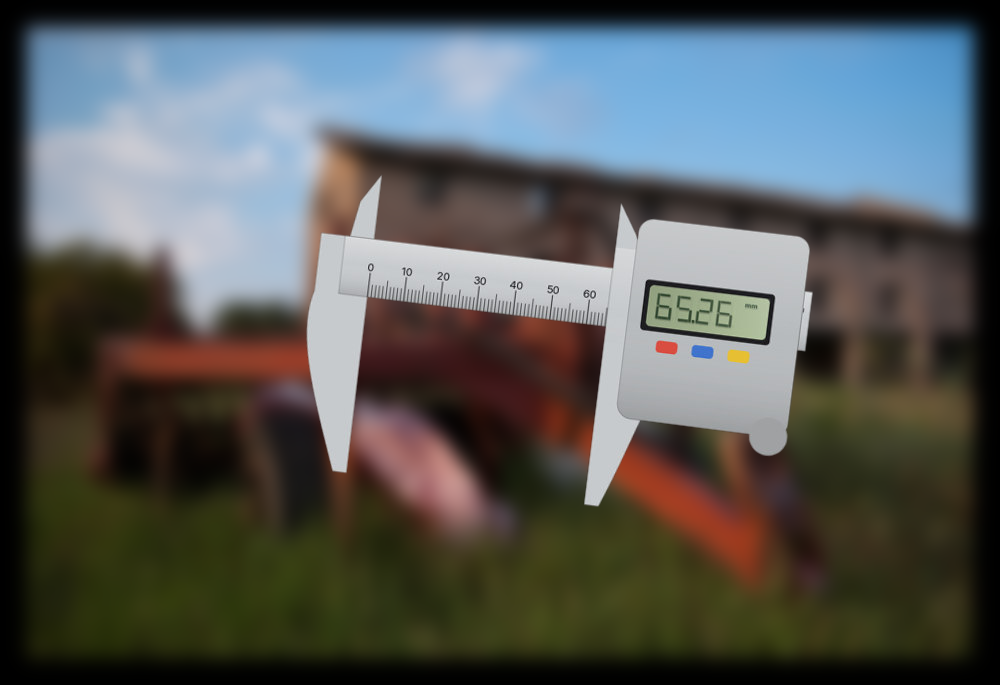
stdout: 65.26 mm
